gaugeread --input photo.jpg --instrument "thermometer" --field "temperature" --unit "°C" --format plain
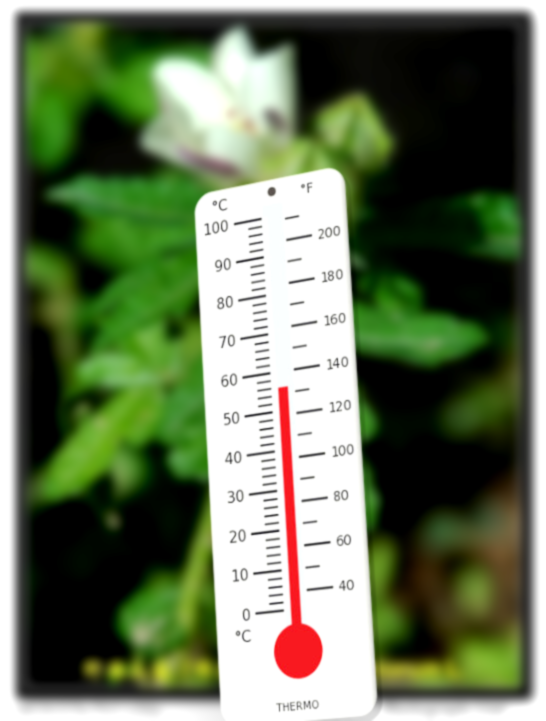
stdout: 56 °C
